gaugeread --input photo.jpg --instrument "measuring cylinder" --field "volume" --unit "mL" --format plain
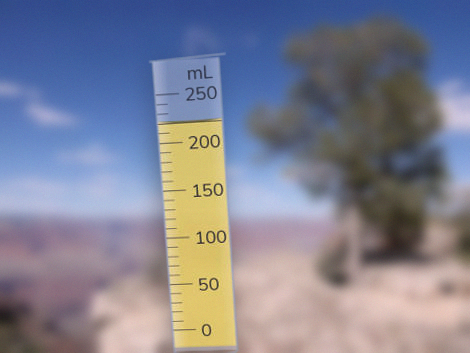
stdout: 220 mL
